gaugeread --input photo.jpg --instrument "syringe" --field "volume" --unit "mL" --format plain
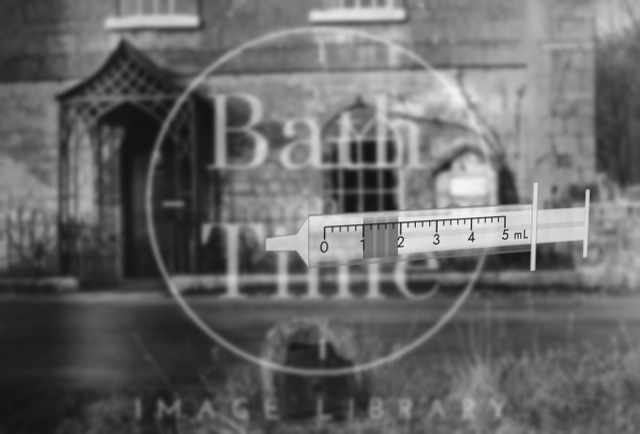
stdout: 1 mL
